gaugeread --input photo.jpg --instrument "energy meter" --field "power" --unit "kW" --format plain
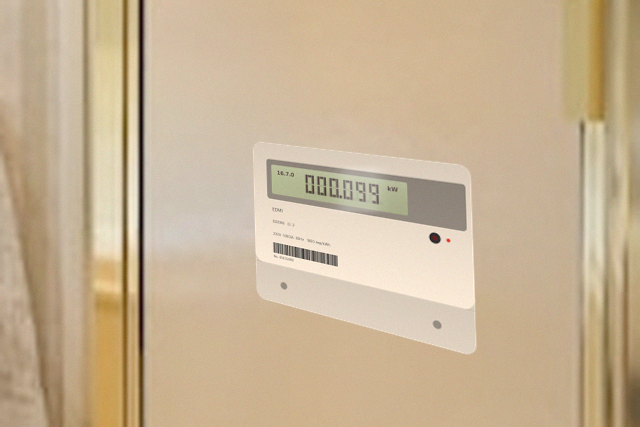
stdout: 0.099 kW
